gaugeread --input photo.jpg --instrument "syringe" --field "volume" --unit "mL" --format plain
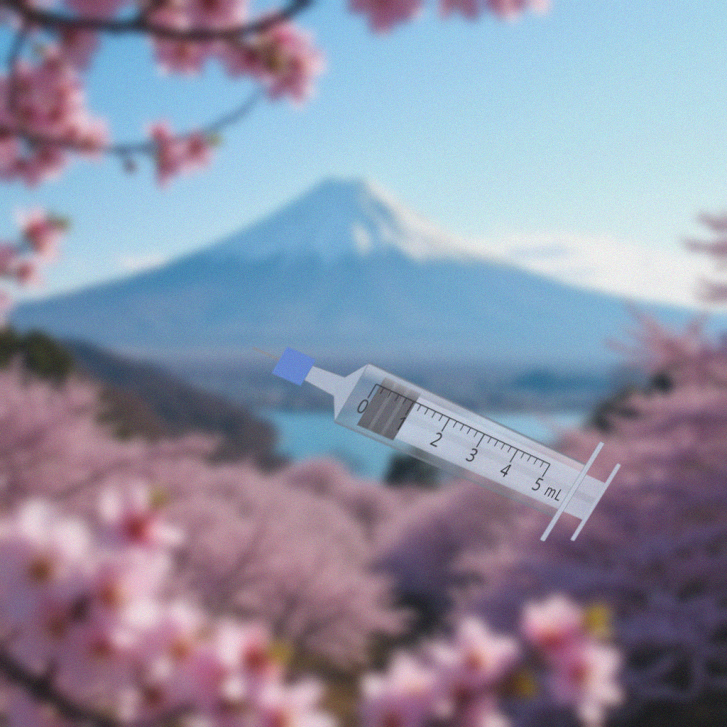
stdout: 0.1 mL
